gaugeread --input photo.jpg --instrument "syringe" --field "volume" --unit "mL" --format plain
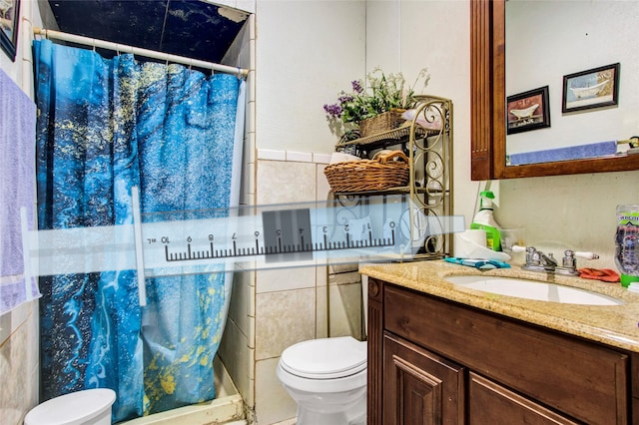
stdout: 3.6 mL
